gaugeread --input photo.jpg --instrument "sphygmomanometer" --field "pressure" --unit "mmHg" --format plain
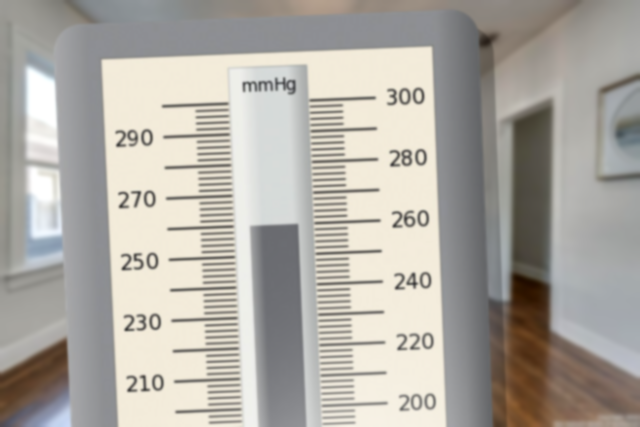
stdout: 260 mmHg
